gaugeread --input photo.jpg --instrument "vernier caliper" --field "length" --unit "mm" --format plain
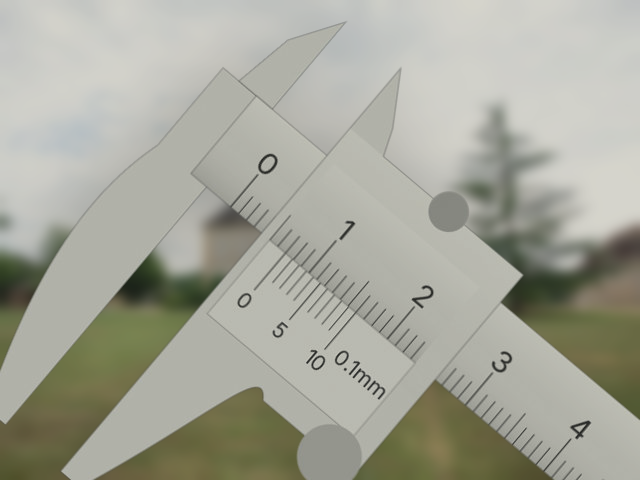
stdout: 7.0 mm
